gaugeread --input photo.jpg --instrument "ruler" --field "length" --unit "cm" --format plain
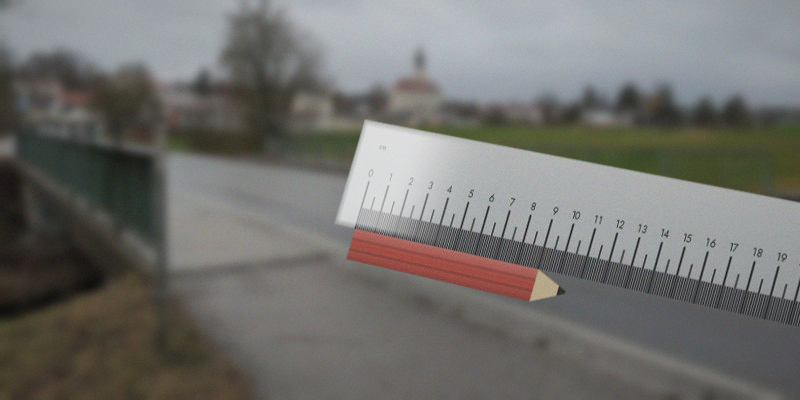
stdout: 10.5 cm
